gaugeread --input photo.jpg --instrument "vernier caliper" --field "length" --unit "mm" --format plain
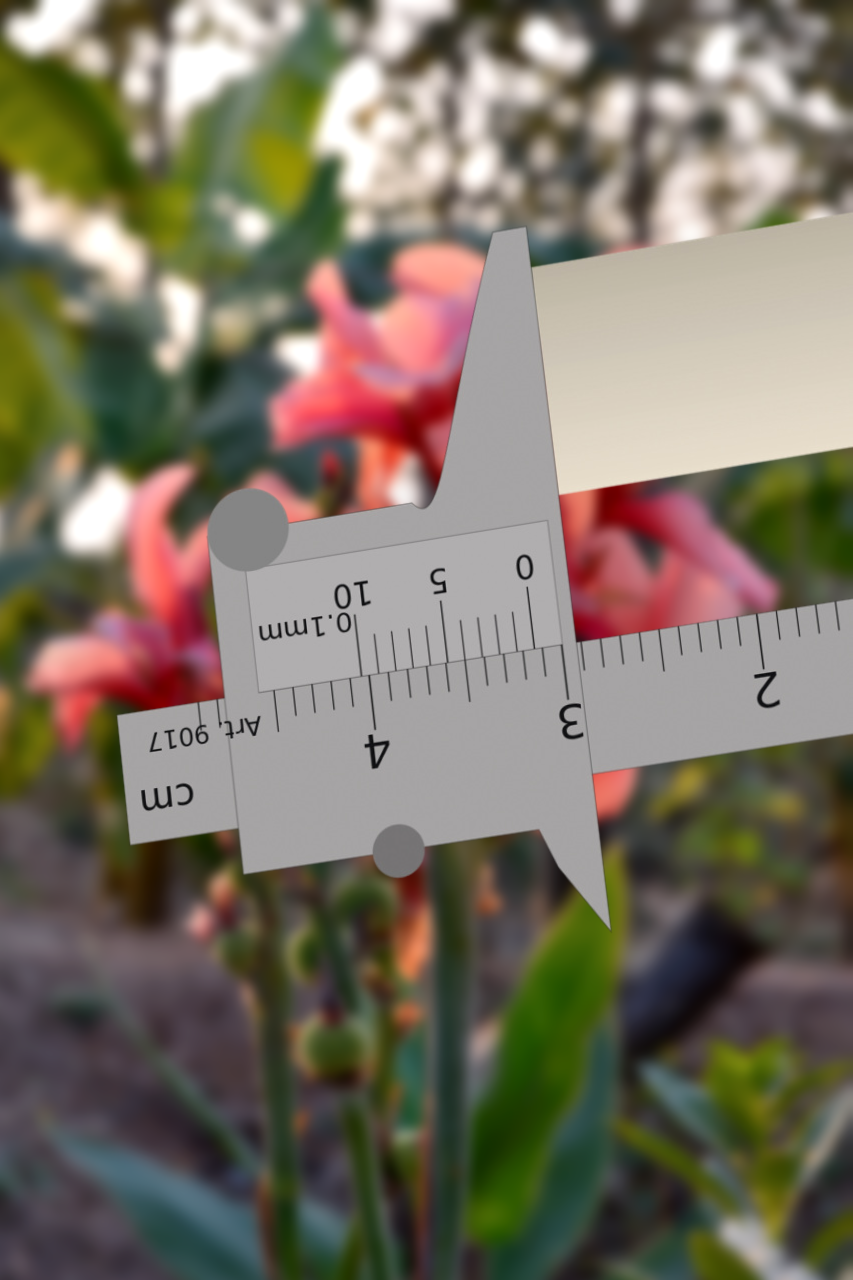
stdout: 31.4 mm
